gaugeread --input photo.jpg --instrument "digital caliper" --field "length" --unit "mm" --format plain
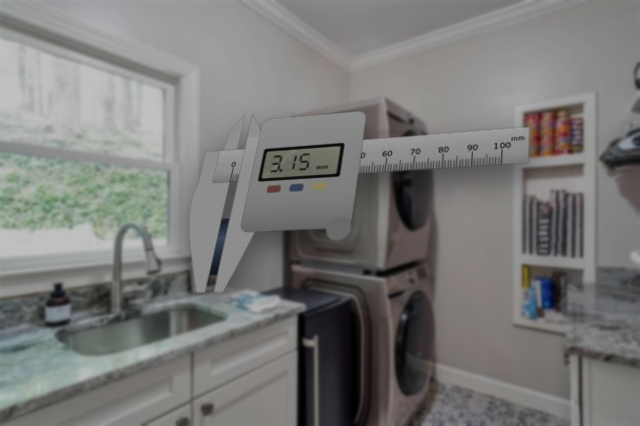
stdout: 3.15 mm
